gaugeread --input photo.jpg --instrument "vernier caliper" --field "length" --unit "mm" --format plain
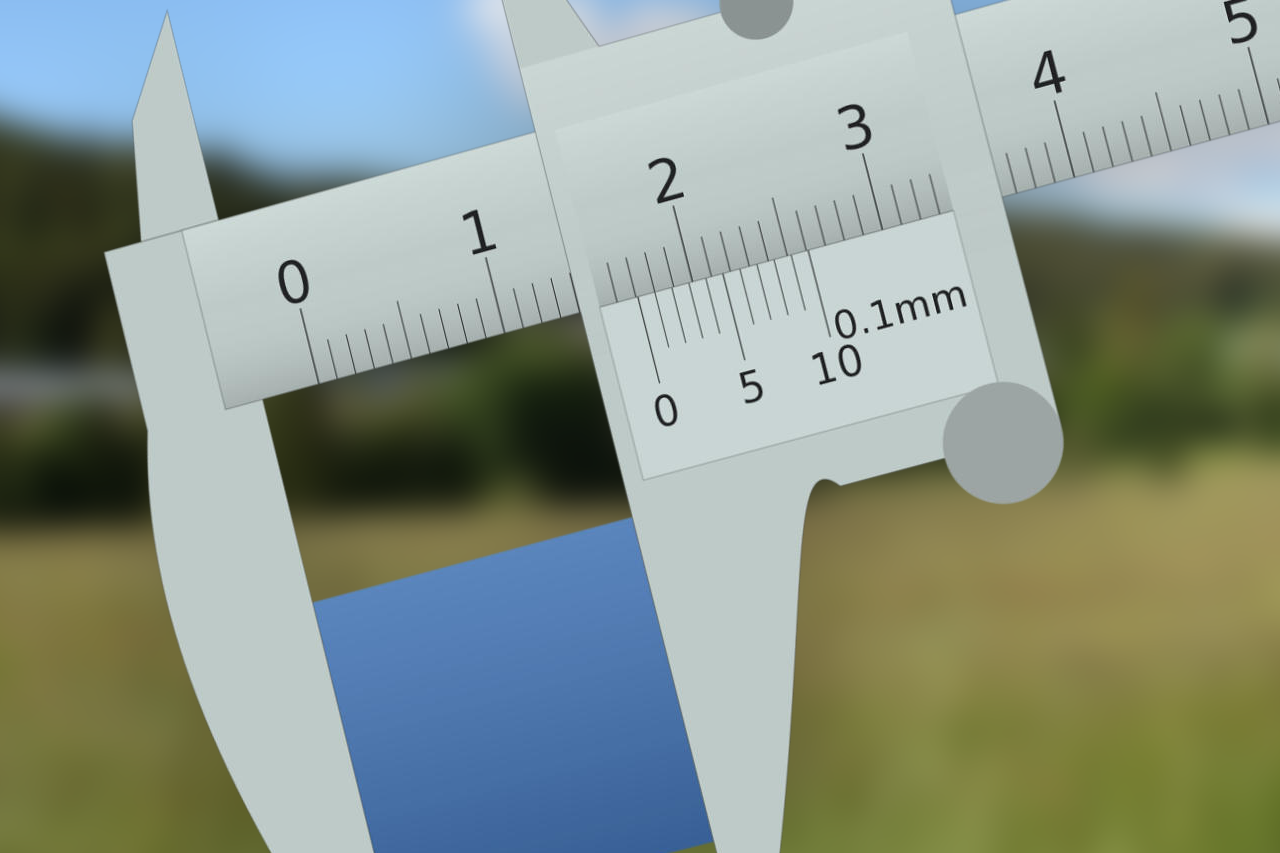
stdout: 17.1 mm
